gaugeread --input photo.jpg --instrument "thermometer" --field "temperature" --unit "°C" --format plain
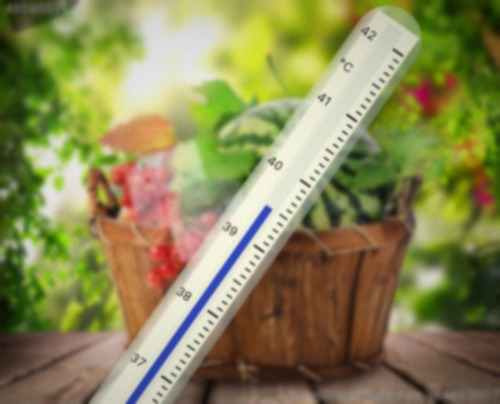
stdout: 39.5 °C
